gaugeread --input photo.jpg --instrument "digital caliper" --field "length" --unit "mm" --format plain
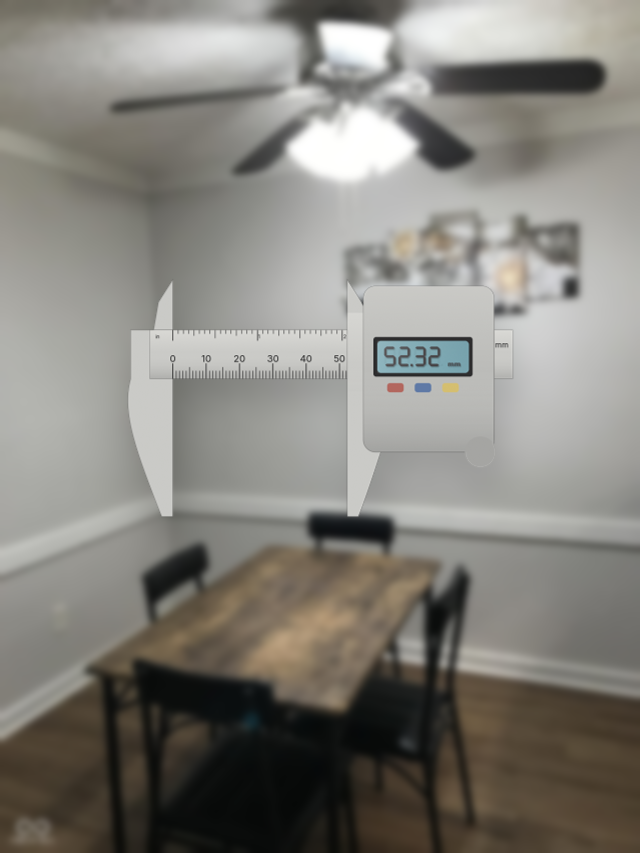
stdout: 52.32 mm
